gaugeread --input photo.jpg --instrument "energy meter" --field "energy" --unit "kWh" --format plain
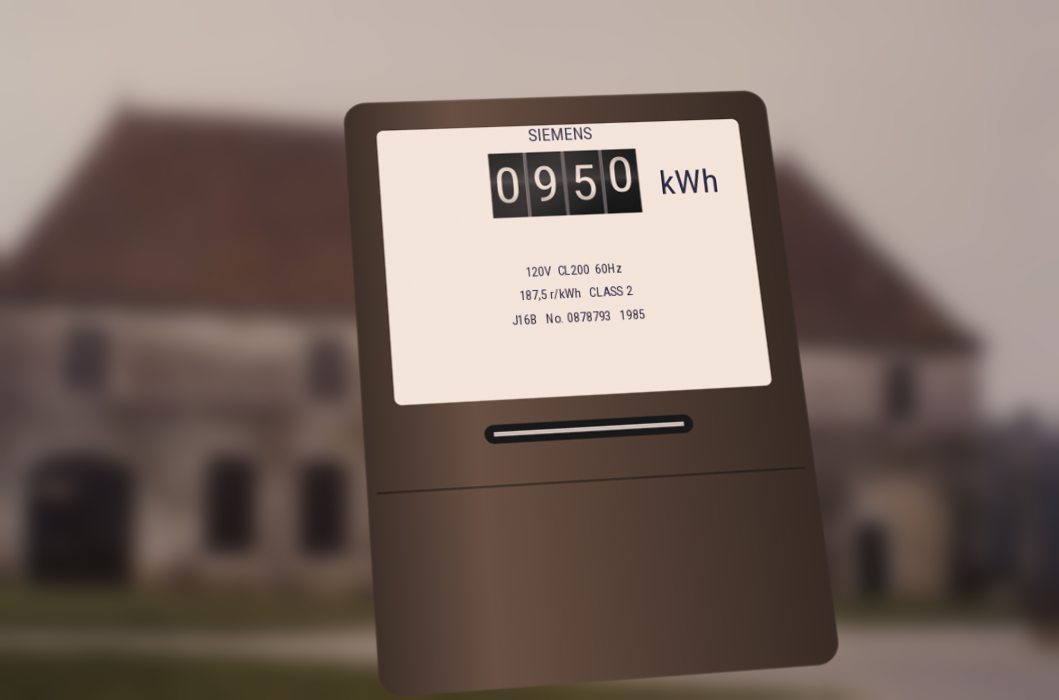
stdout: 950 kWh
